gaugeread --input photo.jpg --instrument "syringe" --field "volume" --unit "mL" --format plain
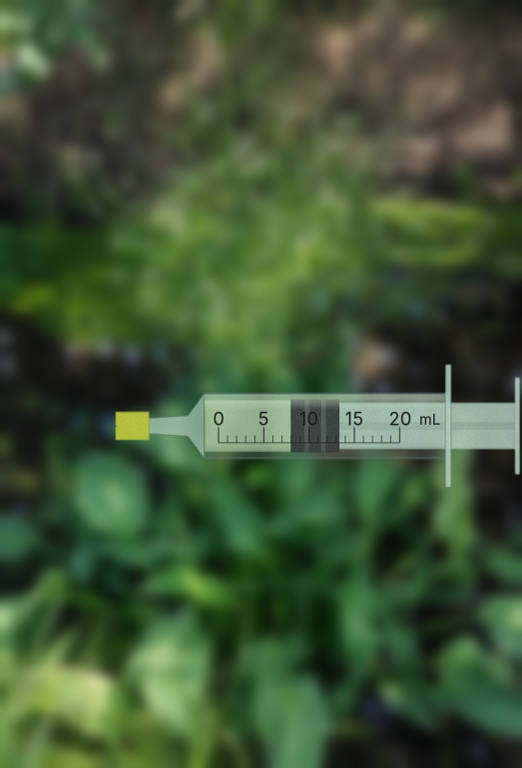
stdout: 8 mL
